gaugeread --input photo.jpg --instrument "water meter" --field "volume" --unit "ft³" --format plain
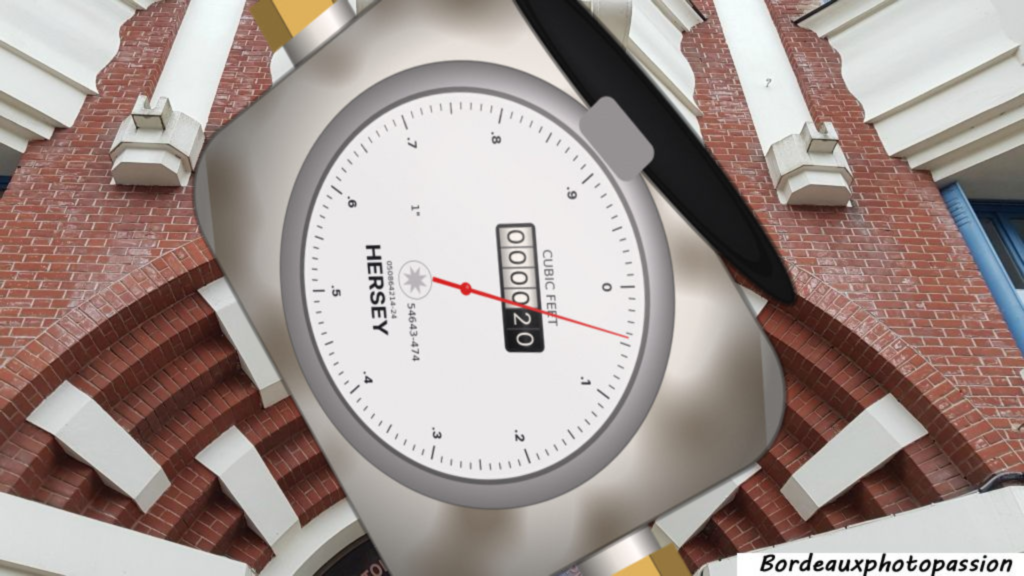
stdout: 20.04 ft³
